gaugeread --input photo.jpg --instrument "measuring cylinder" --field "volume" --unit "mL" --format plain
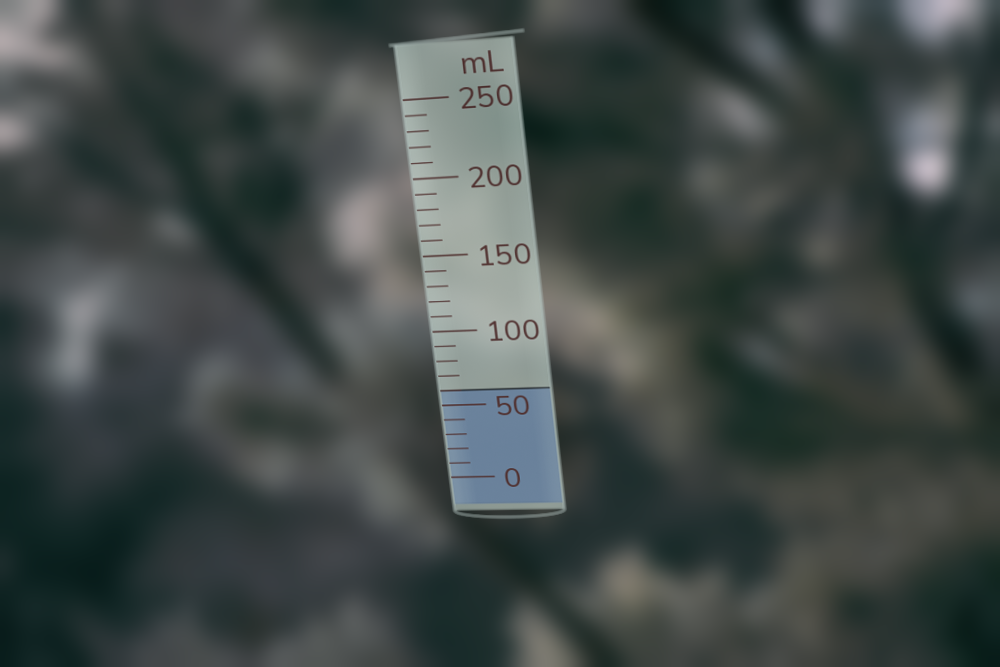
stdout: 60 mL
